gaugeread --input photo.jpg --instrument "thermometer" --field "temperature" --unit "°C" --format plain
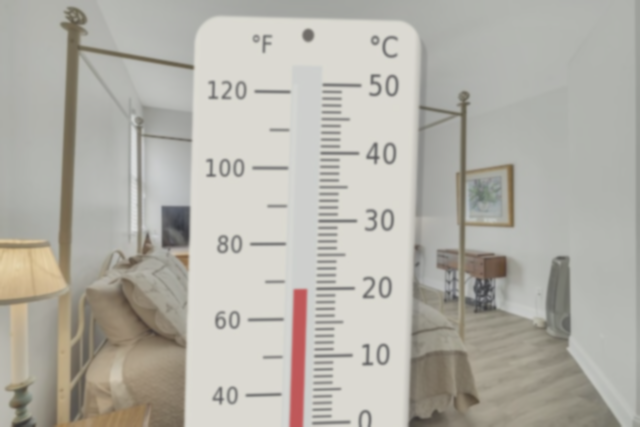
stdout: 20 °C
